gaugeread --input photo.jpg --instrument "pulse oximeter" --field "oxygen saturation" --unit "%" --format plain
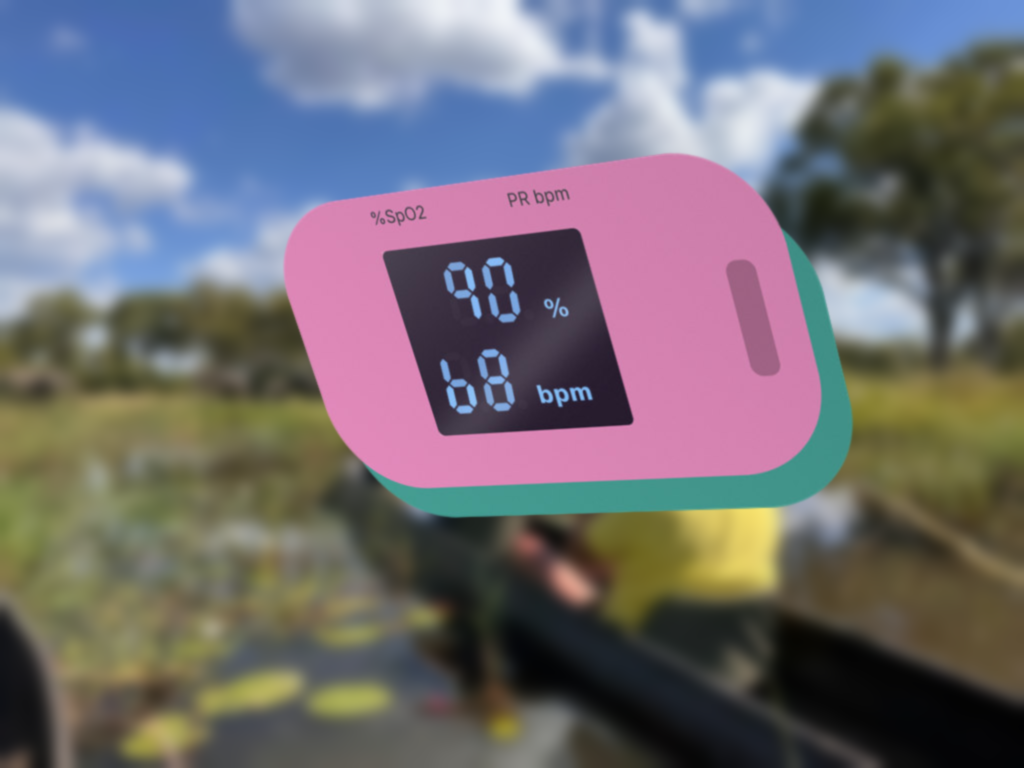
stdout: 90 %
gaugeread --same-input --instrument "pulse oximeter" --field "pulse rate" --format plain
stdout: 68 bpm
